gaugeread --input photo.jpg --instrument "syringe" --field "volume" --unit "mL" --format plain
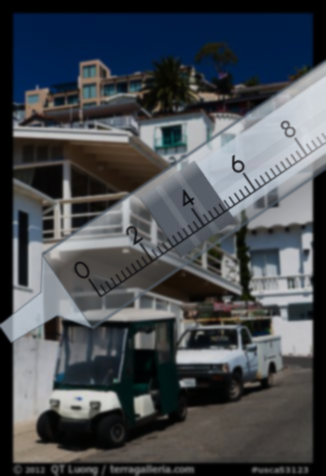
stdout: 2.8 mL
